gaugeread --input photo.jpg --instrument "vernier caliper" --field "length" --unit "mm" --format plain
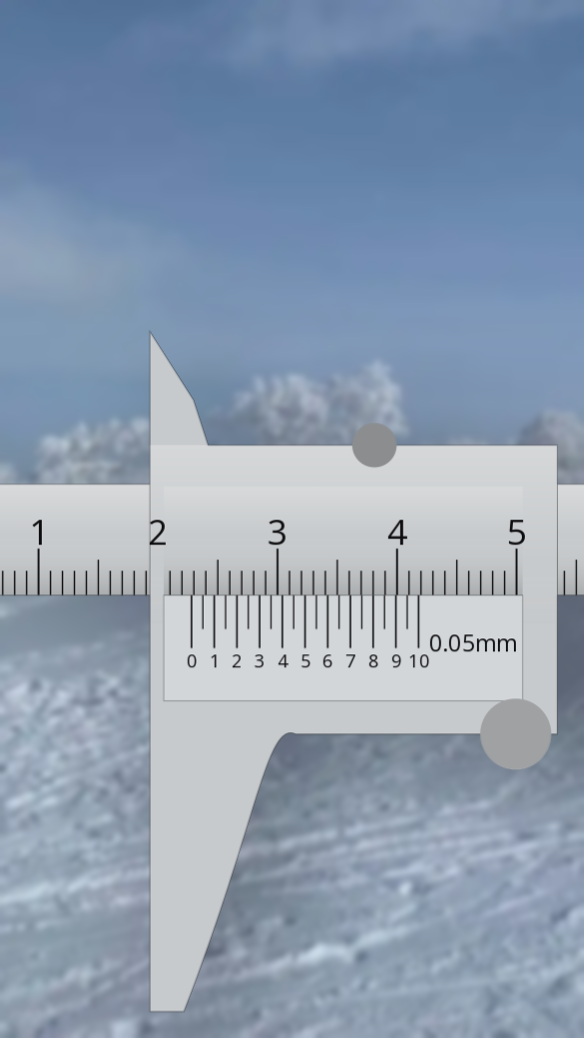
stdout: 22.8 mm
